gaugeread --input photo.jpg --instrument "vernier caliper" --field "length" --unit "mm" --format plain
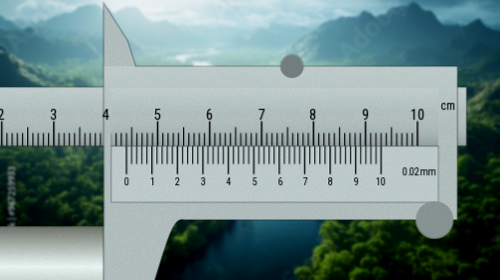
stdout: 44.0 mm
